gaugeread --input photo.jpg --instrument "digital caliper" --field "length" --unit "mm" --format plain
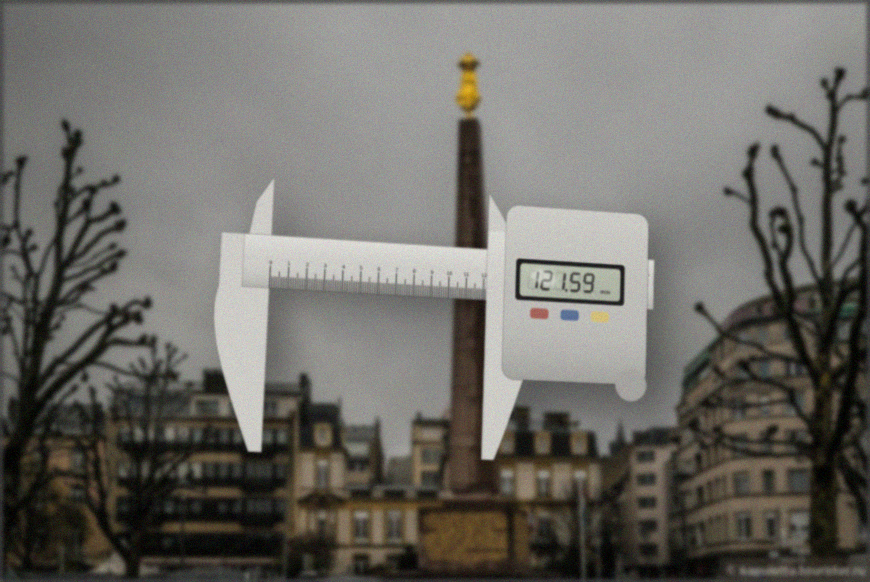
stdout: 121.59 mm
